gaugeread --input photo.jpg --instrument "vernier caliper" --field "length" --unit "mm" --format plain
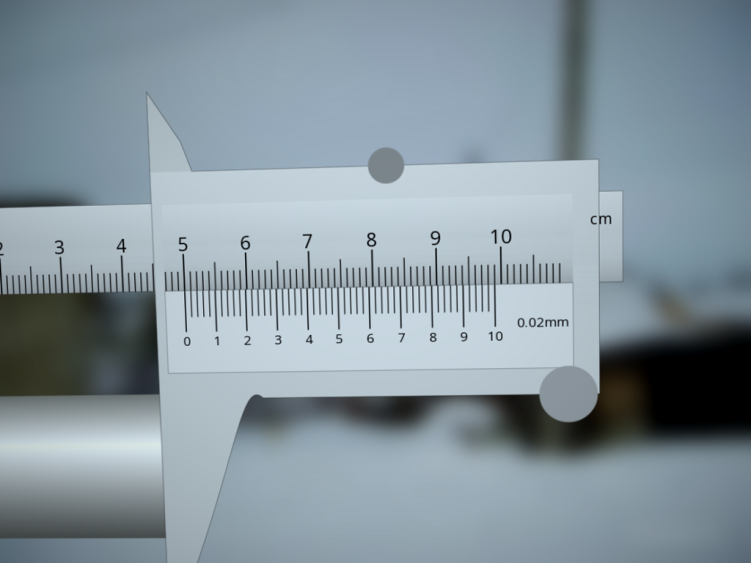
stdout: 50.0 mm
